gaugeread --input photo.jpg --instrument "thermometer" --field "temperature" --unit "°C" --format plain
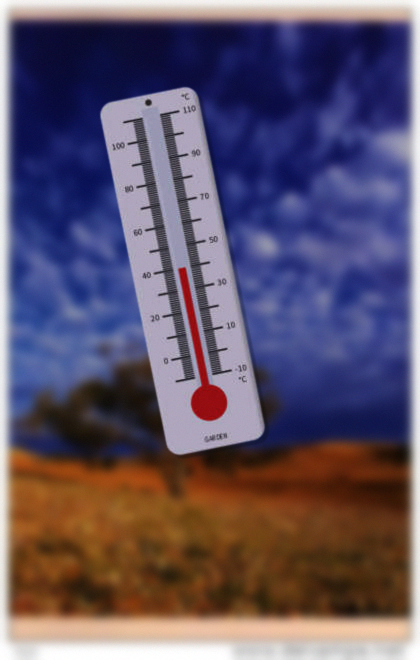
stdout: 40 °C
